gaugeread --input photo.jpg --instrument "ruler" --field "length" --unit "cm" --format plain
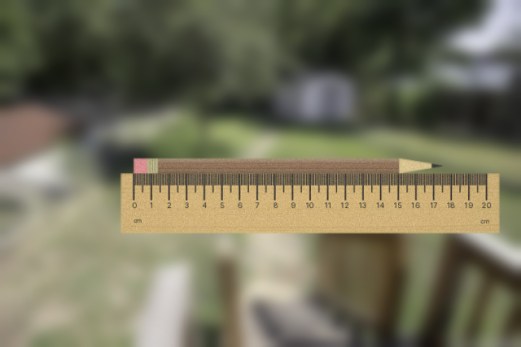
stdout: 17.5 cm
